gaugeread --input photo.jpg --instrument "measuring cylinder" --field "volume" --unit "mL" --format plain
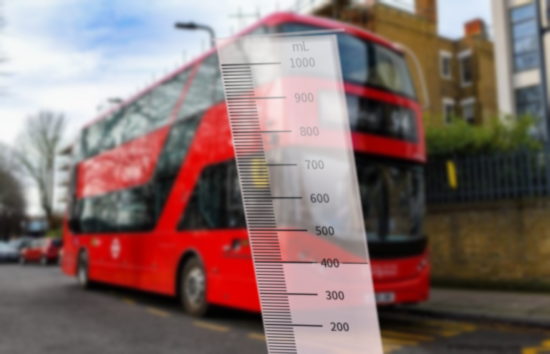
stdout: 400 mL
